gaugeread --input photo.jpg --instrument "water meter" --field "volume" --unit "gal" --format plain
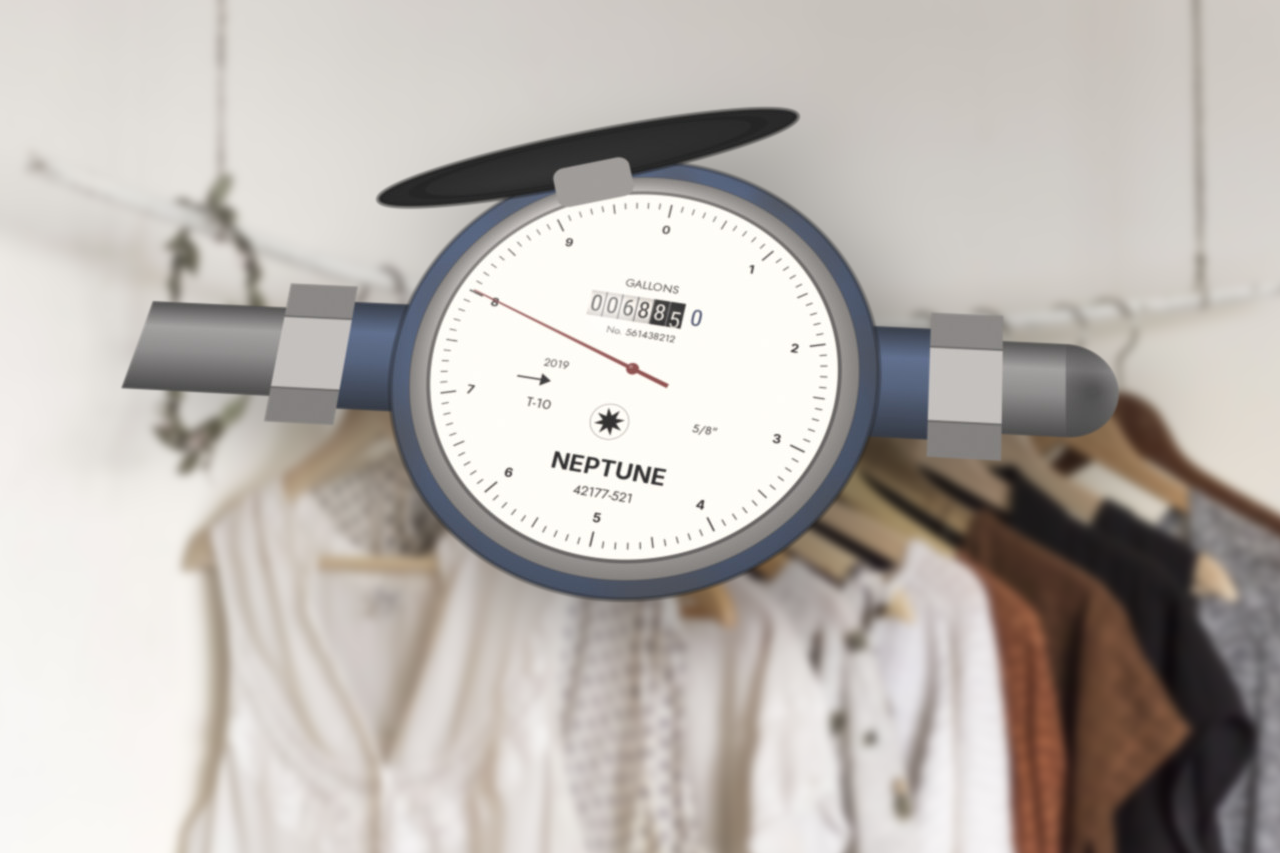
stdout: 68848.0 gal
